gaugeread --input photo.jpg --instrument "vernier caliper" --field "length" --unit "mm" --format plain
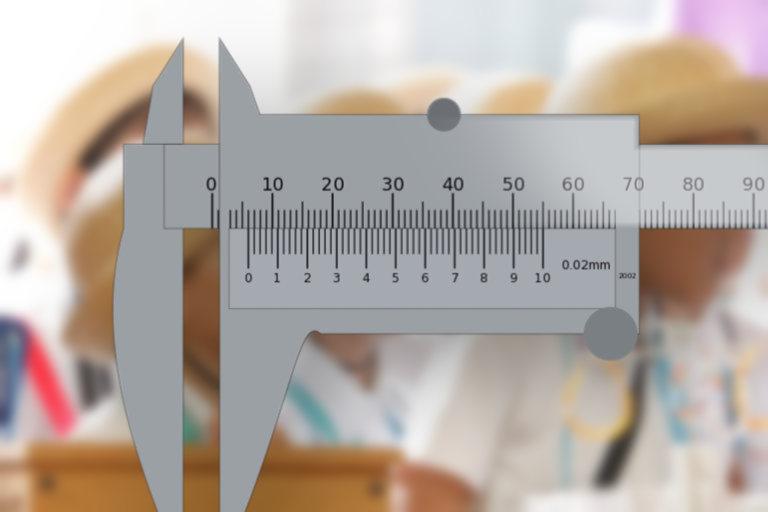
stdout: 6.0 mm
